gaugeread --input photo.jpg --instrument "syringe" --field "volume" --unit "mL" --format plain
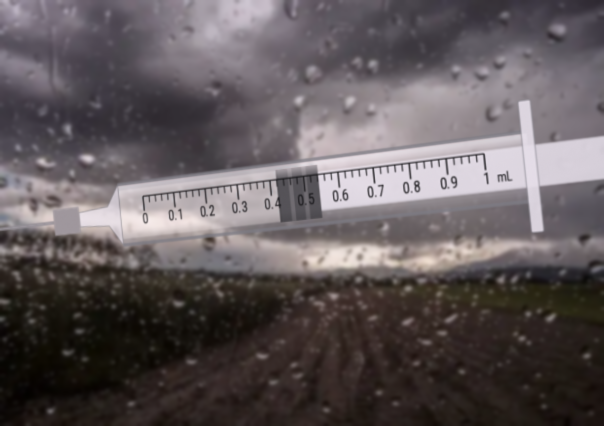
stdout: 0.42 mL
